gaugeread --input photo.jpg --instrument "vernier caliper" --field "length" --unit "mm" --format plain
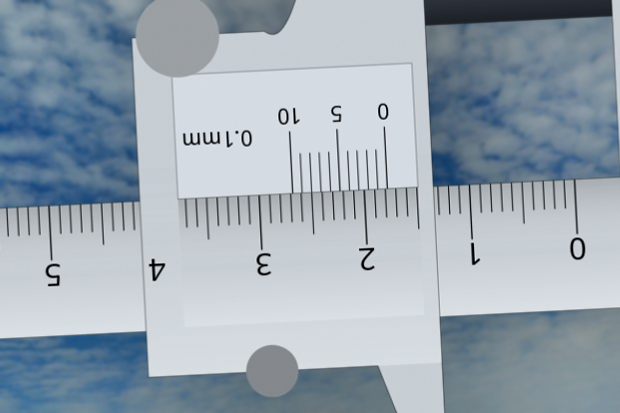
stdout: 17.8 mm
